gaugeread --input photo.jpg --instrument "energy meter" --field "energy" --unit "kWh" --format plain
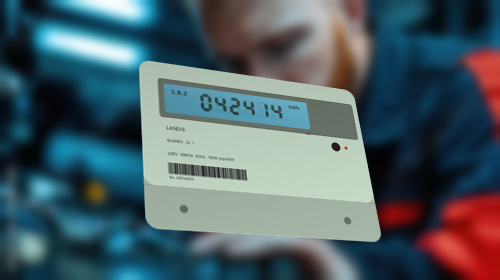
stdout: 42414 kWh
